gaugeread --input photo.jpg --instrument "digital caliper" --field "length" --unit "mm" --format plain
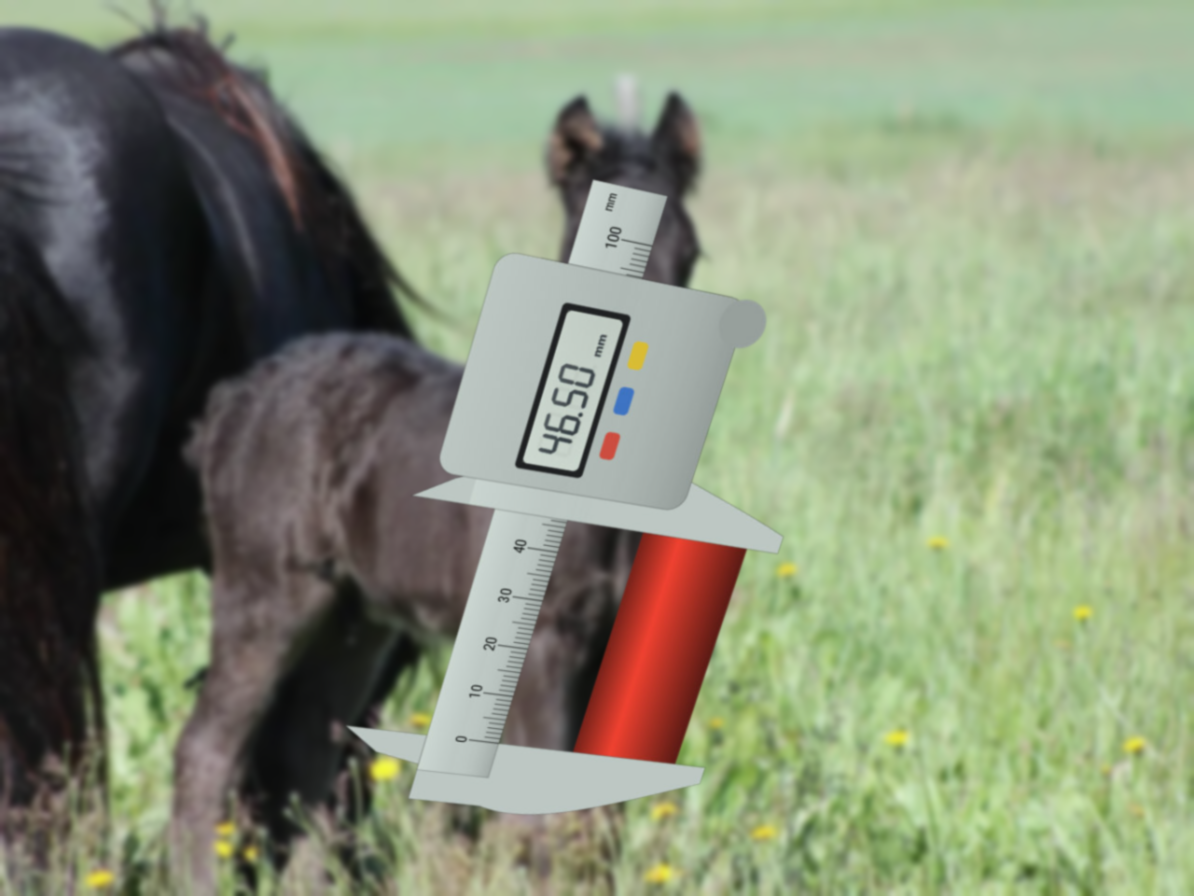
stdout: 46.50 mm
